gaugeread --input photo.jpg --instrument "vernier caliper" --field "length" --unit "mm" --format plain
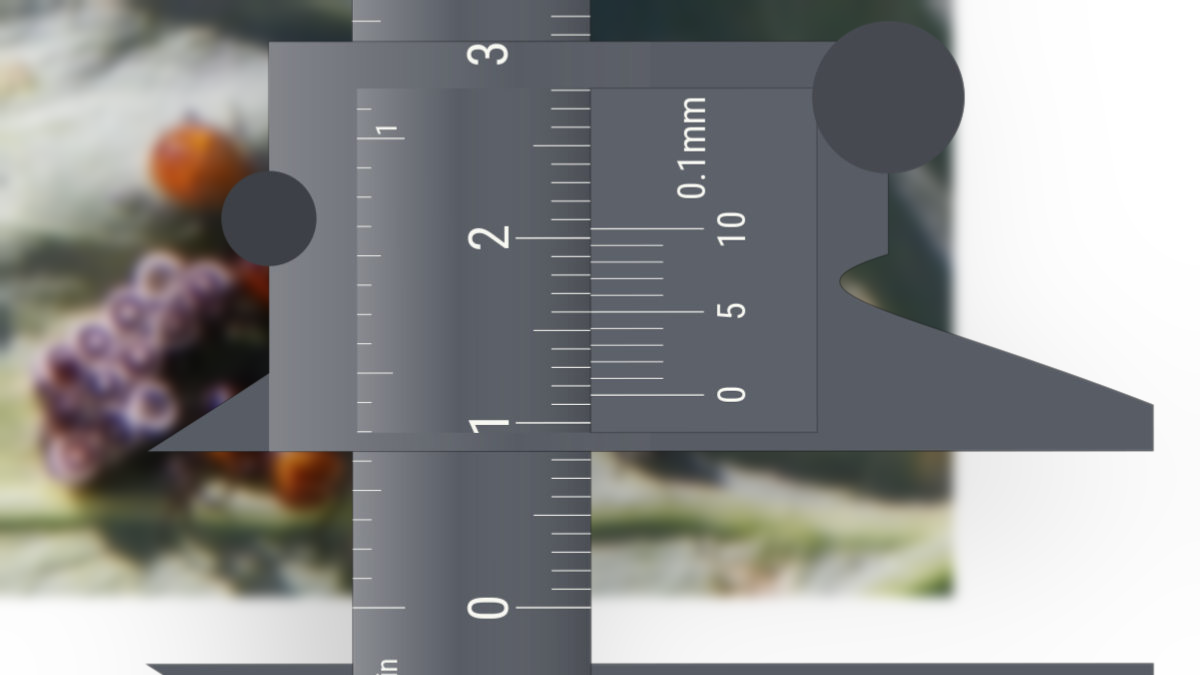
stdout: 11.5 mm
